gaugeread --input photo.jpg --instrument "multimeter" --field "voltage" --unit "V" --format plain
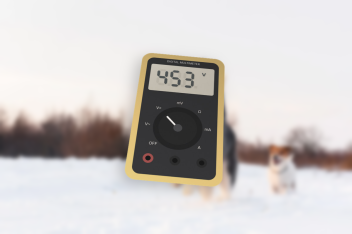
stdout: 453 V
